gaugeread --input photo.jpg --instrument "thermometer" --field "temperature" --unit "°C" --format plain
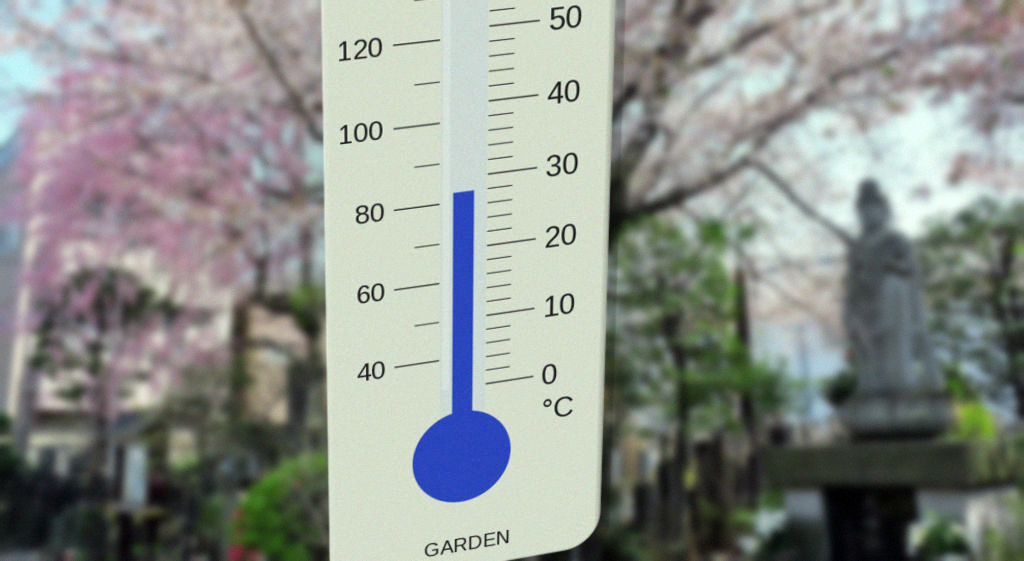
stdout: 28 °C
